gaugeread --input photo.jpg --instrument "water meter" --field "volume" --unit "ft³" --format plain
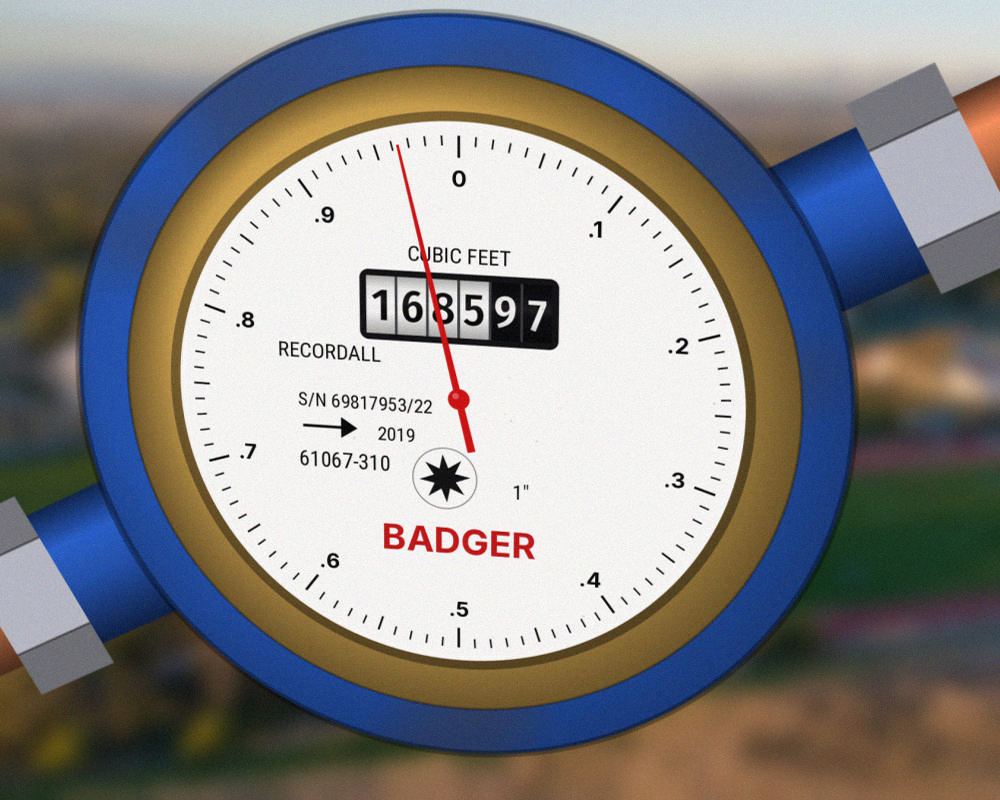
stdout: 168596.96 ft³
